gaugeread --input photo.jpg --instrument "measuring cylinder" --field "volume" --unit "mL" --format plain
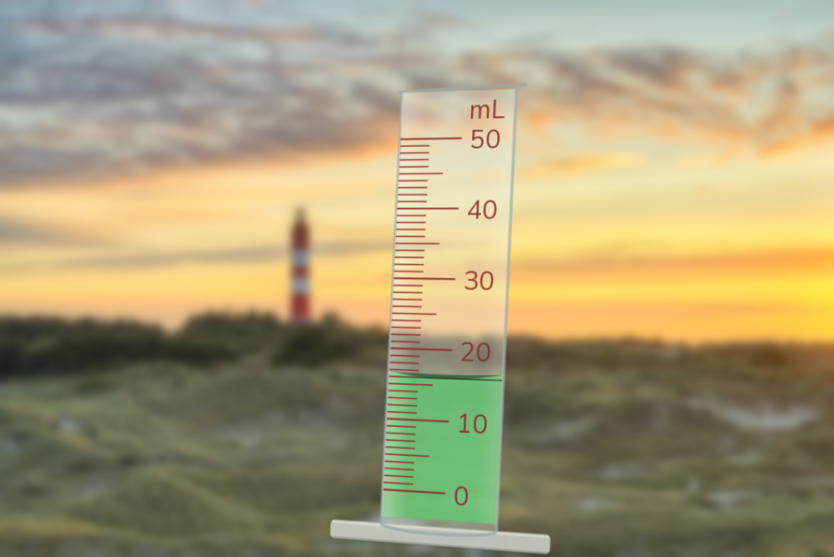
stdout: 16 mL
